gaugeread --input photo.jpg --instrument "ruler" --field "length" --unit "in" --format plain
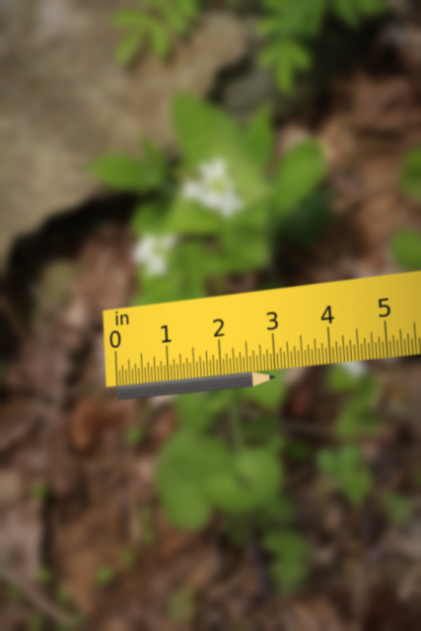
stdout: 3 in
